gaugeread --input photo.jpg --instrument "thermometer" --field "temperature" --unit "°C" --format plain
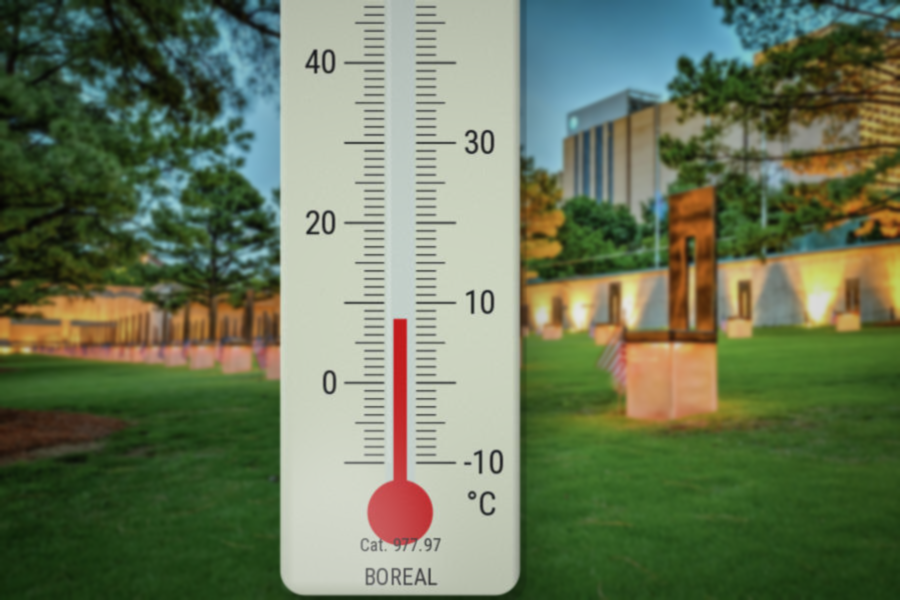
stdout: 8 °C
